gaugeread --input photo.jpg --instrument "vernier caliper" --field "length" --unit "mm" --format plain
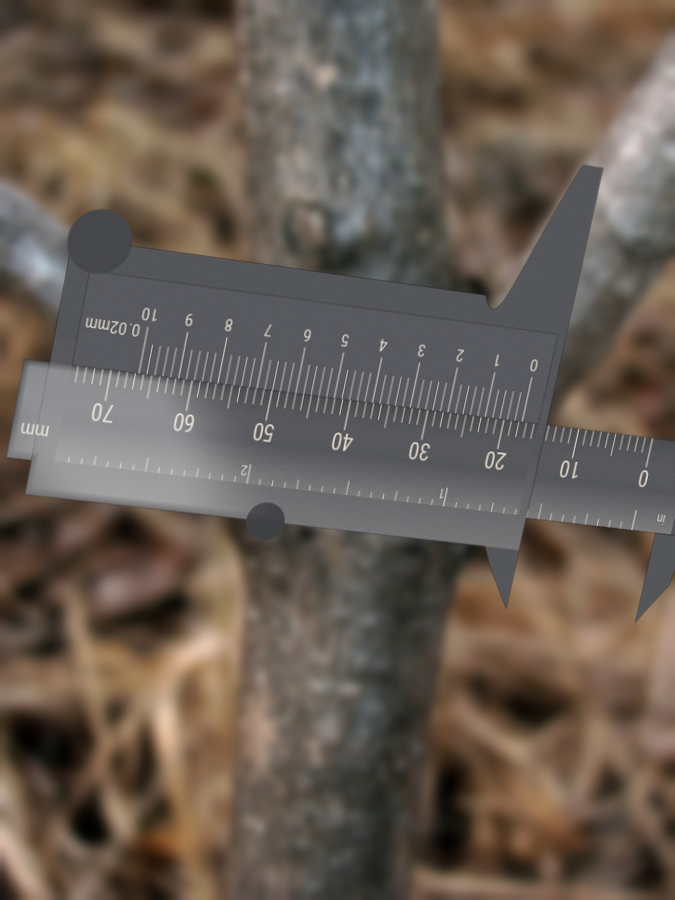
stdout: 17.6 mm
